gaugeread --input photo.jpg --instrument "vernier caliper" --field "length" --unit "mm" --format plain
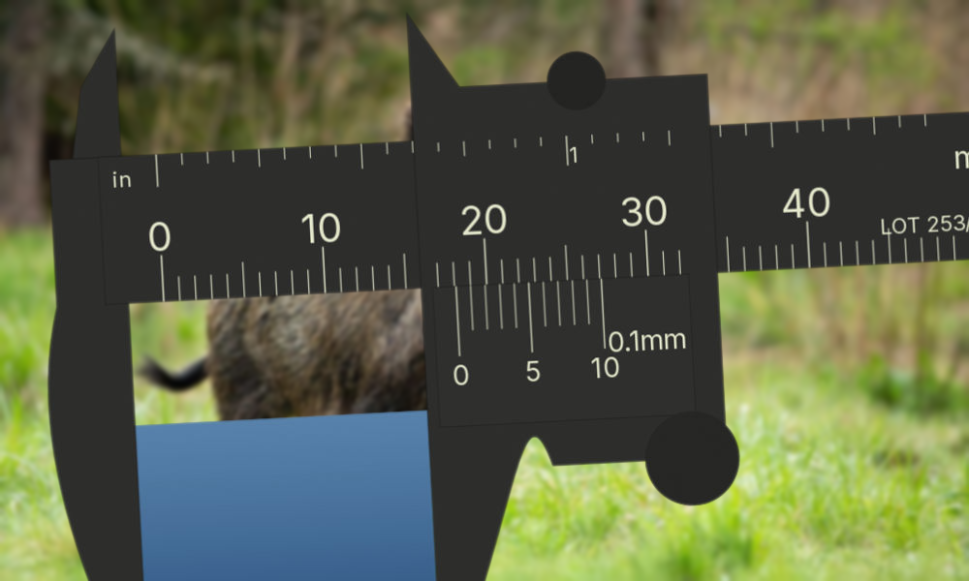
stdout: 18.1 mm
